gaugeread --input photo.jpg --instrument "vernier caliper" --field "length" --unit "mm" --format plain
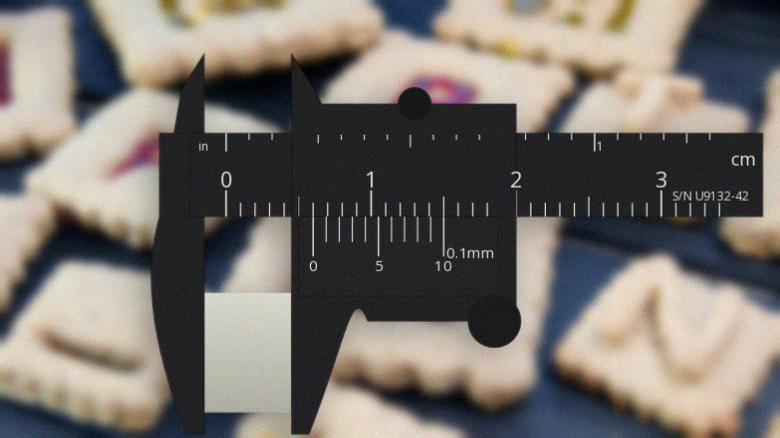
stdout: 6.0 mm
